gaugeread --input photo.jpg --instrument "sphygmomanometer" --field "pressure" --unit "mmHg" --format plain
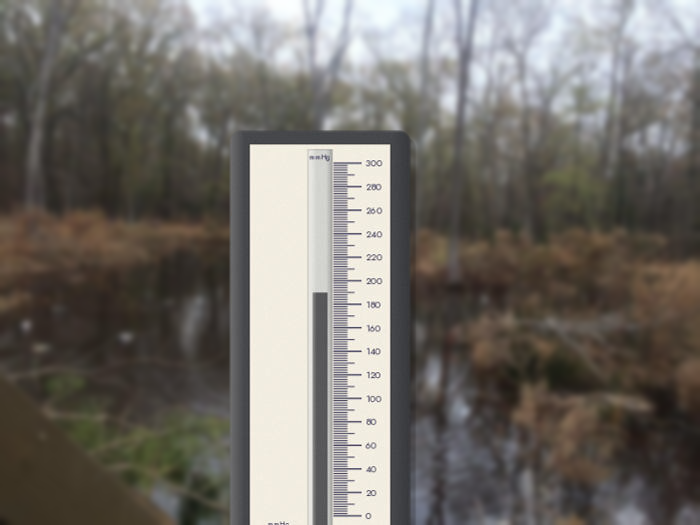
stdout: 190 mmHg
